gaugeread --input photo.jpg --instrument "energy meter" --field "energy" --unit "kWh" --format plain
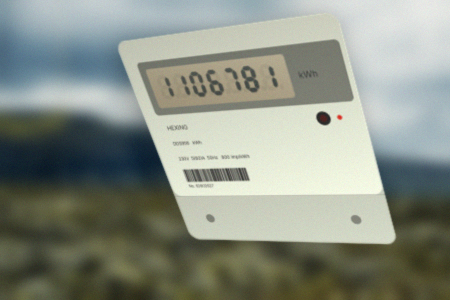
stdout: 1106781 kWh
